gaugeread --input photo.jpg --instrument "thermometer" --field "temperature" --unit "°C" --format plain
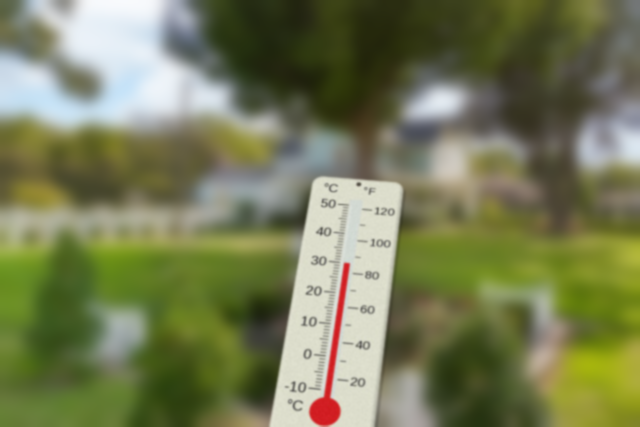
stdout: 30 °C
